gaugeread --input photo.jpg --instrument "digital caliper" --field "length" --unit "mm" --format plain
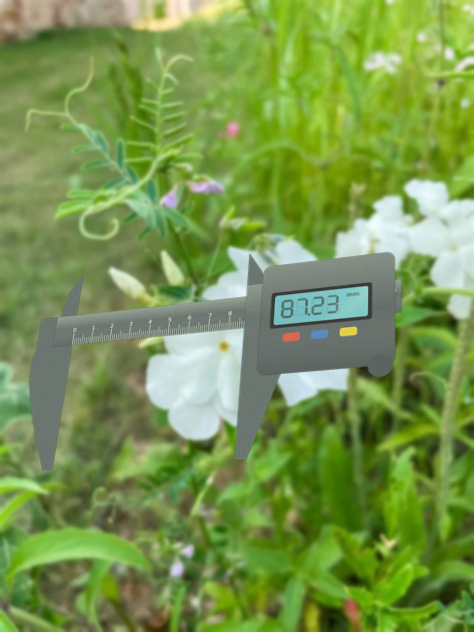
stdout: 87.23 mm
